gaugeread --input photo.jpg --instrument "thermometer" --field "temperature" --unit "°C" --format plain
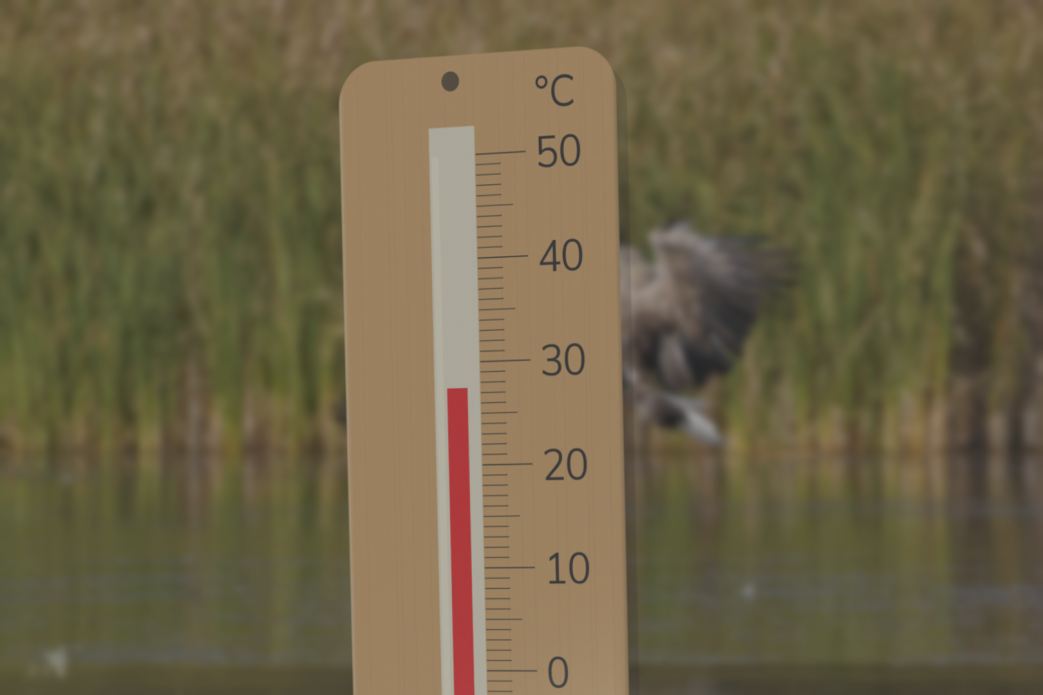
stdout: 27.5 °C
